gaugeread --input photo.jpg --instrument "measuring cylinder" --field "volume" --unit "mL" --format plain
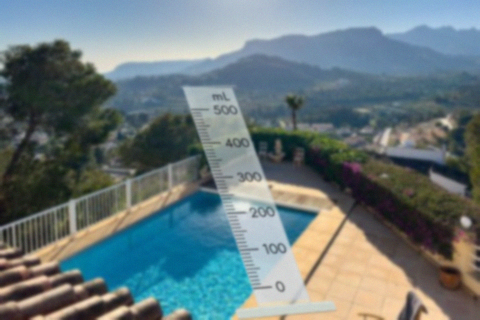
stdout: 200 mL
